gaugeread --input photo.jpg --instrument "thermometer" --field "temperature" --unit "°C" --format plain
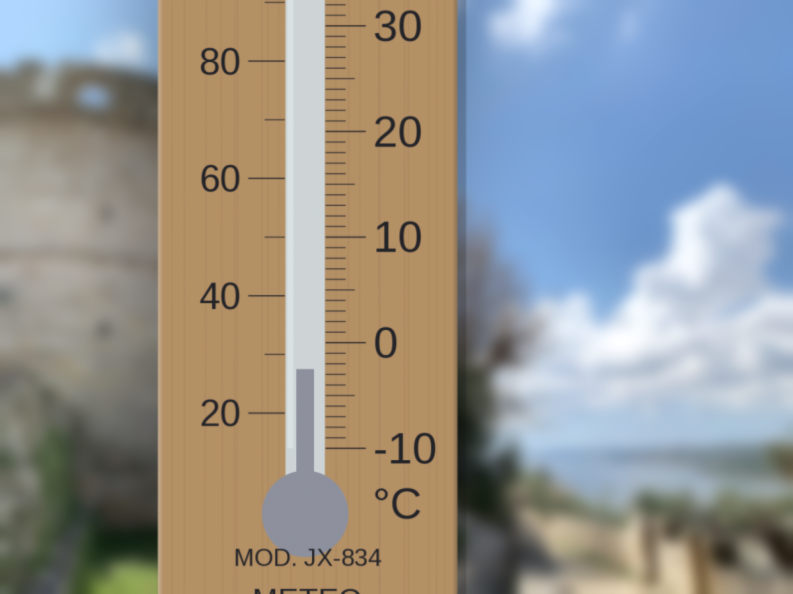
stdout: -2.5 °C
